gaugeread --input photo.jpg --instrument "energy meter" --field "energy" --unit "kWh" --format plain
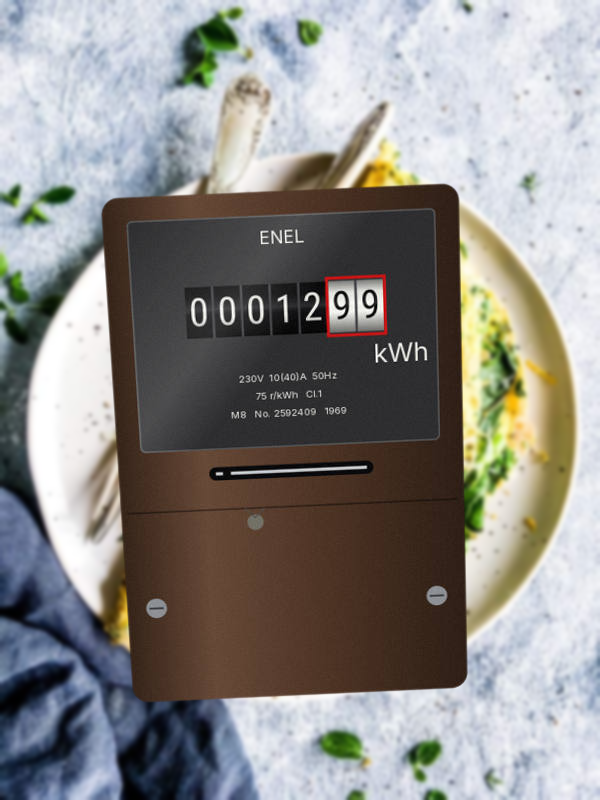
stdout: 12.99 kWh
